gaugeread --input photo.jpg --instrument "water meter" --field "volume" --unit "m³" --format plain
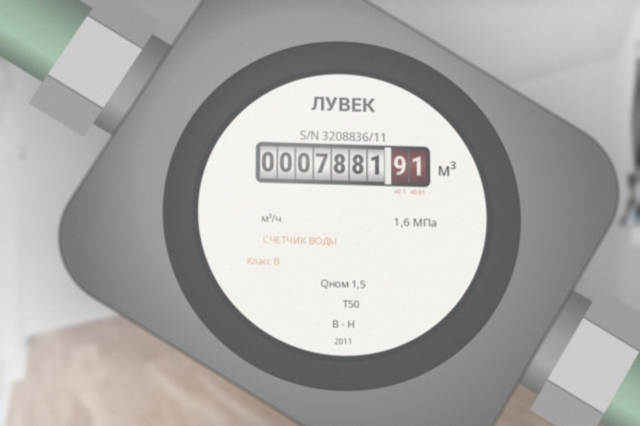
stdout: 7881.91 m³
